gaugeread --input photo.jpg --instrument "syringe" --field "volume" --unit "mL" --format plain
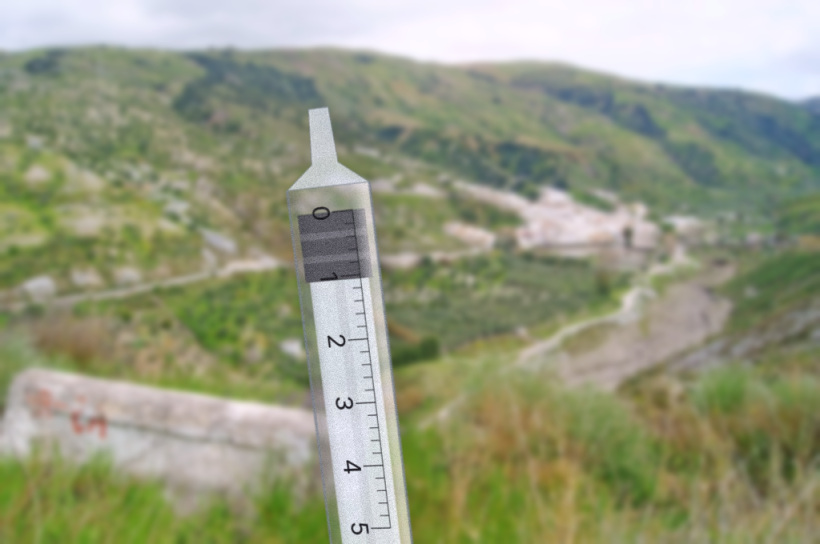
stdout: 0 mL
